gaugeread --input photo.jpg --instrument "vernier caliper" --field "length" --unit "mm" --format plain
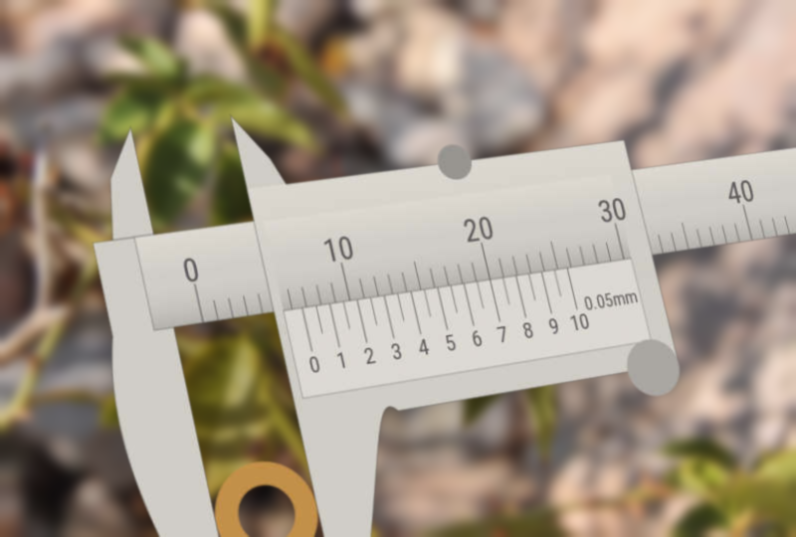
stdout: 6.7 mm
